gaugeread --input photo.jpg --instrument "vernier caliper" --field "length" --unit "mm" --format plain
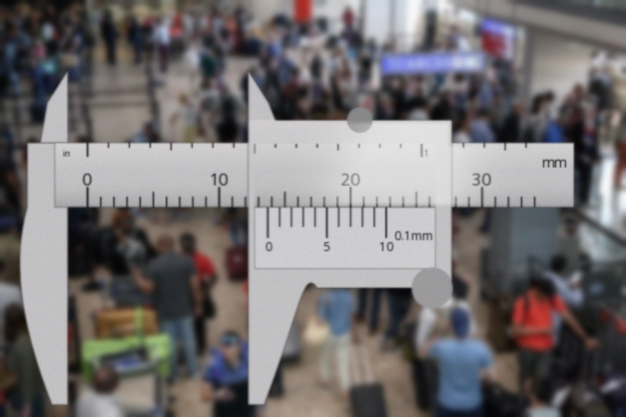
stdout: 13.7 mm
